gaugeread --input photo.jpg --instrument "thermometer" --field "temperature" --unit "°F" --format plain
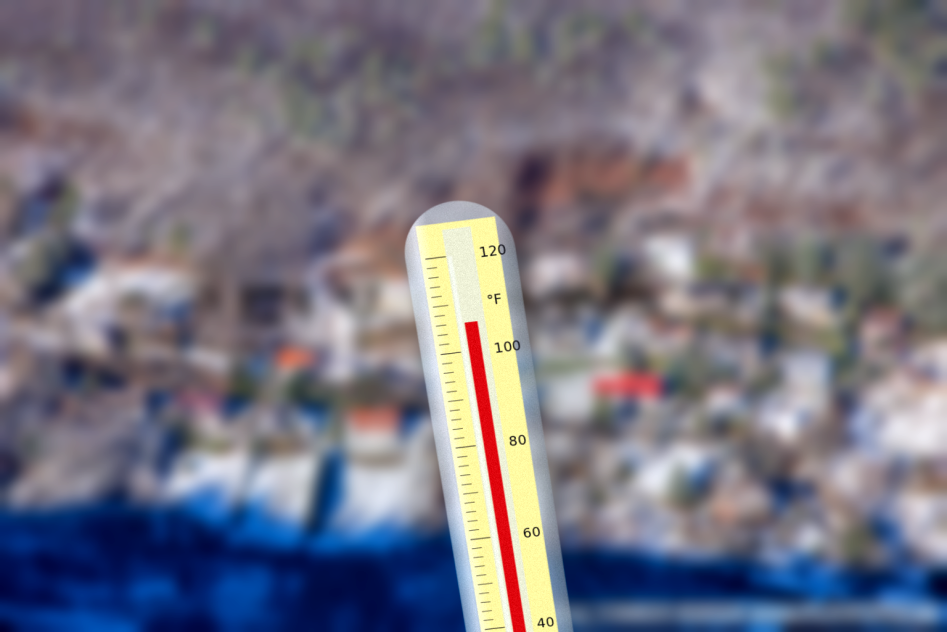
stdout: 106 °F
